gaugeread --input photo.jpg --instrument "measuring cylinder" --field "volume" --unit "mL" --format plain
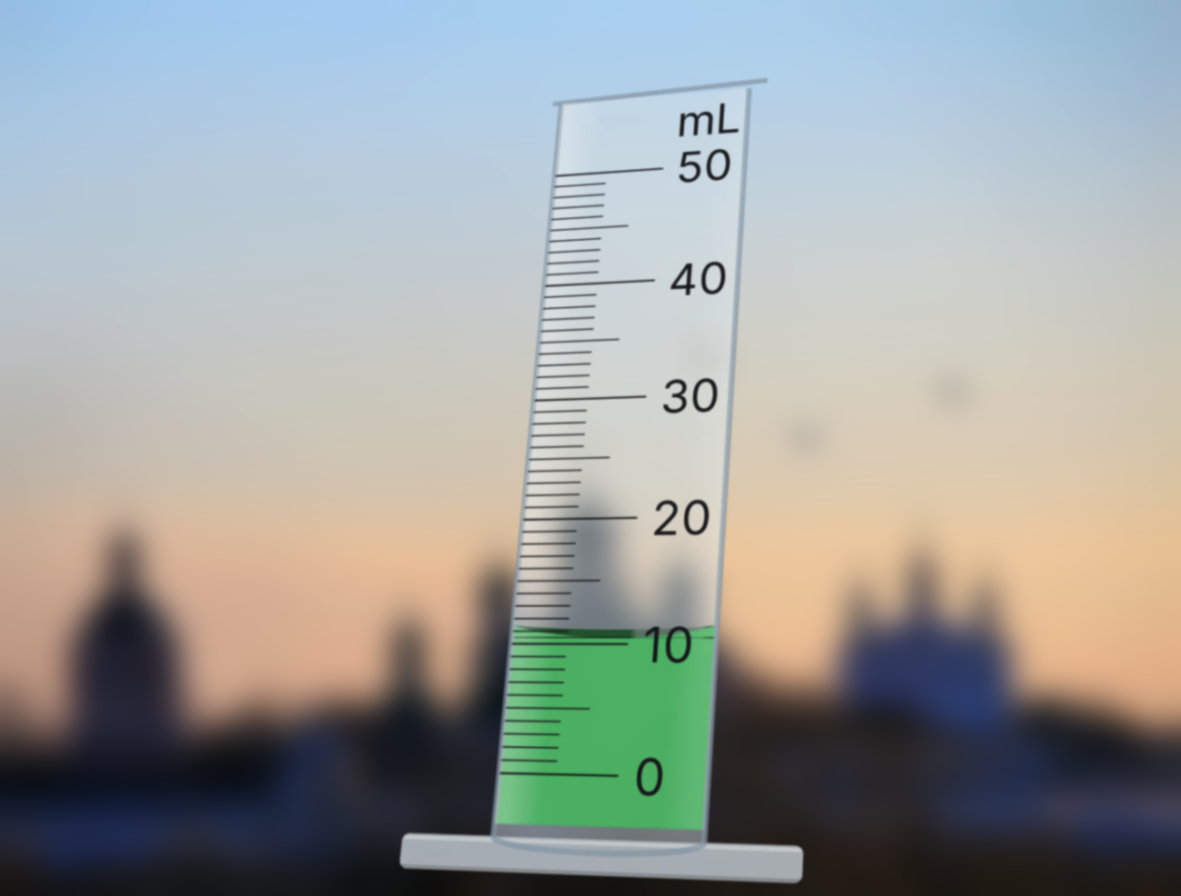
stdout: 10.5 mL
